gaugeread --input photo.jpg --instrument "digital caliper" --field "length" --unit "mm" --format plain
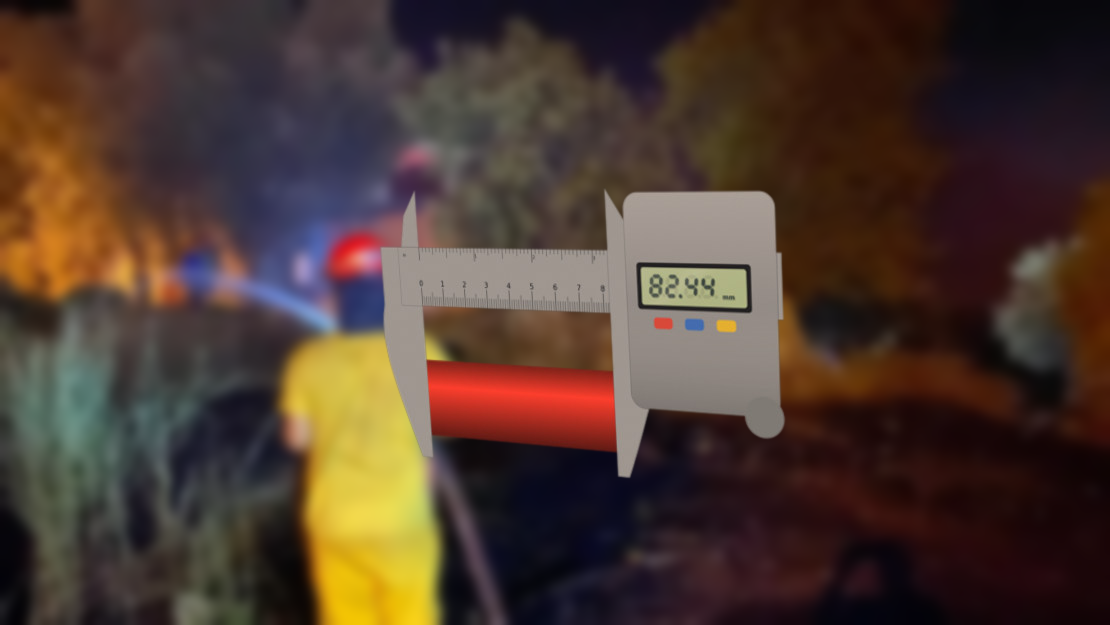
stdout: 82.44 mm
